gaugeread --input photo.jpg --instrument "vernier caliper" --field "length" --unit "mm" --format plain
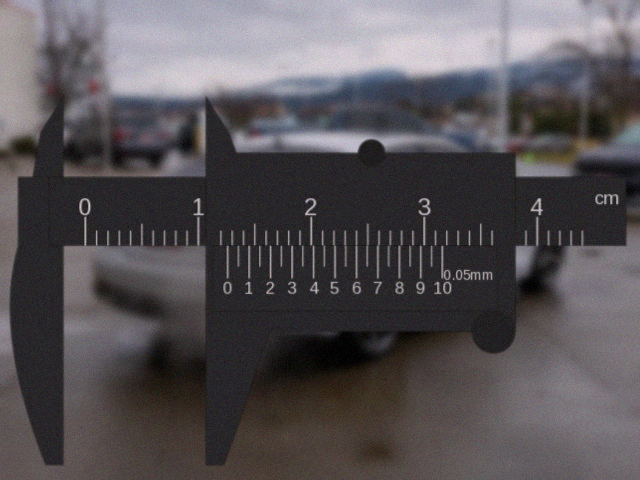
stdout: 12.6 mm
